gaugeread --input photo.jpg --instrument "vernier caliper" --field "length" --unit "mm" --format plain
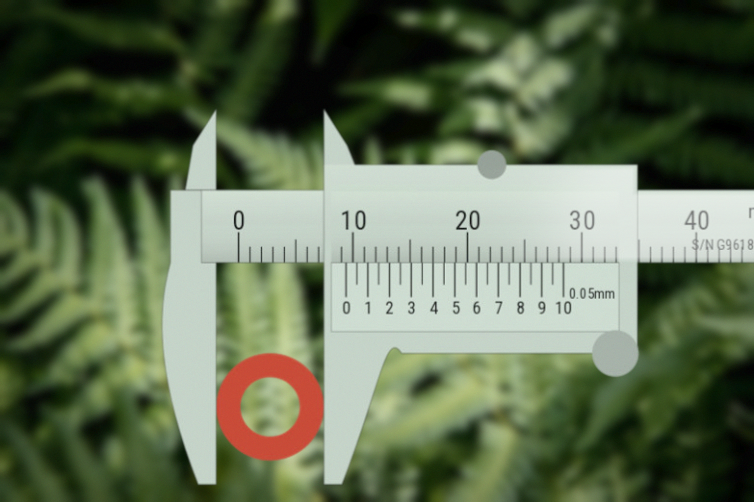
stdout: 9.4 mm
